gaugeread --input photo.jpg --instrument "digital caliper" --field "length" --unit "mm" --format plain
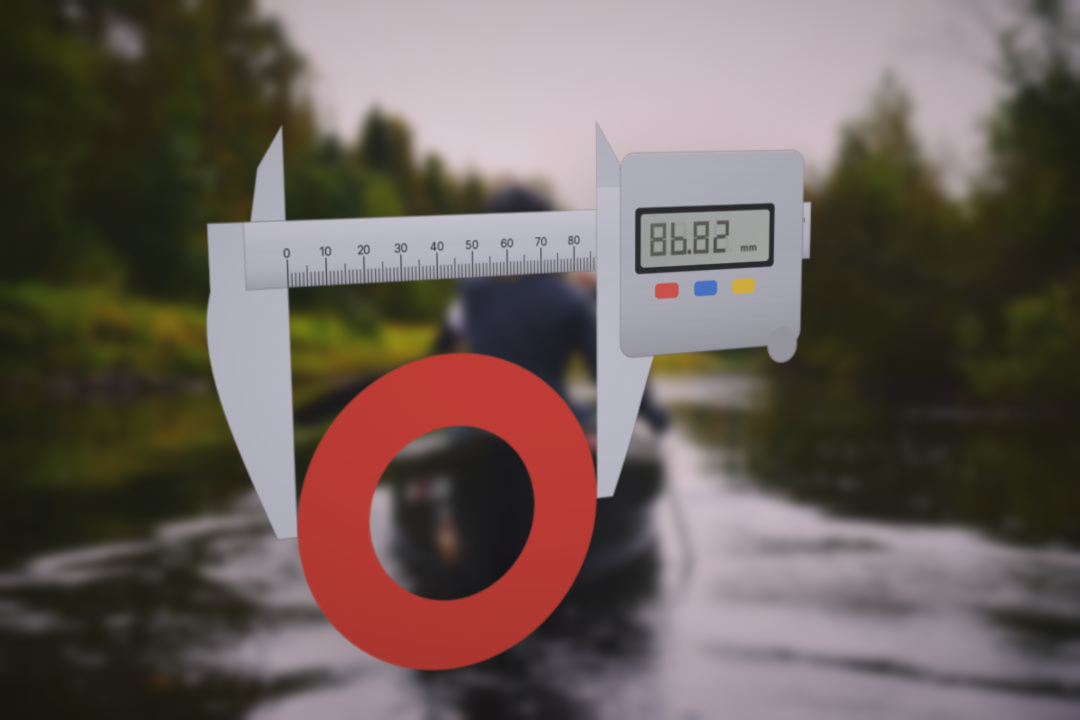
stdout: 86.82 mm
